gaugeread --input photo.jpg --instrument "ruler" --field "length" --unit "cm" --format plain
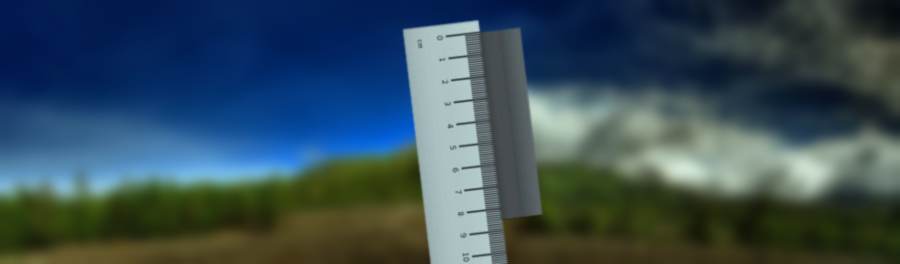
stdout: 8.5 cm
